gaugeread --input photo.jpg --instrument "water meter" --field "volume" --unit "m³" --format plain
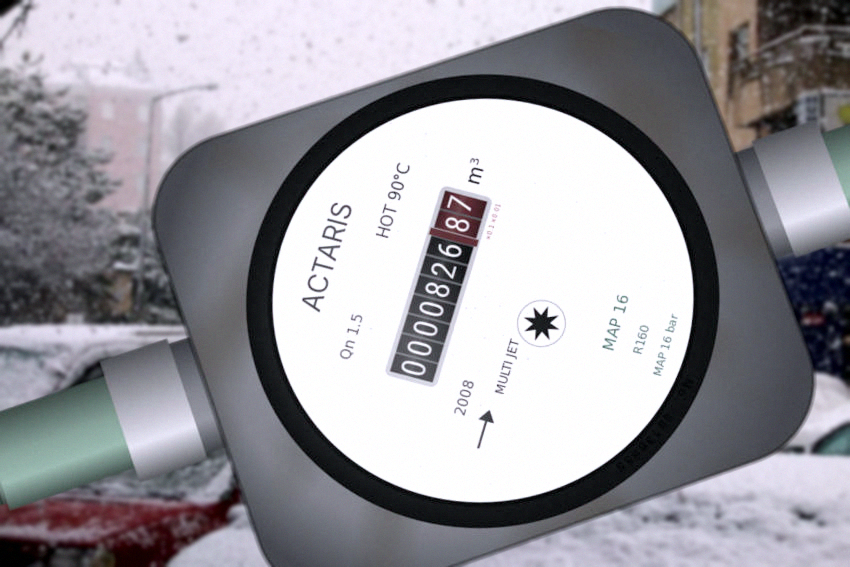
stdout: 826.87 m³
